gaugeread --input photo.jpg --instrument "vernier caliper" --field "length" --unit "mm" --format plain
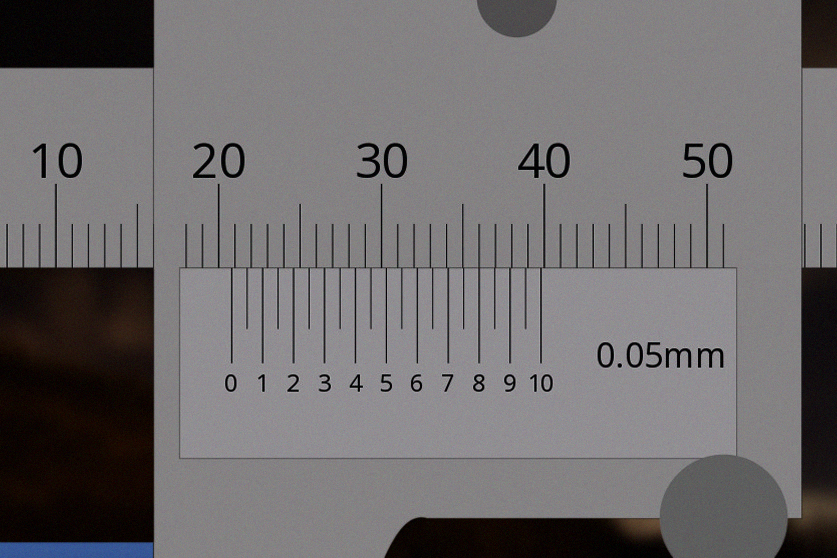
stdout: 20.8 mm
